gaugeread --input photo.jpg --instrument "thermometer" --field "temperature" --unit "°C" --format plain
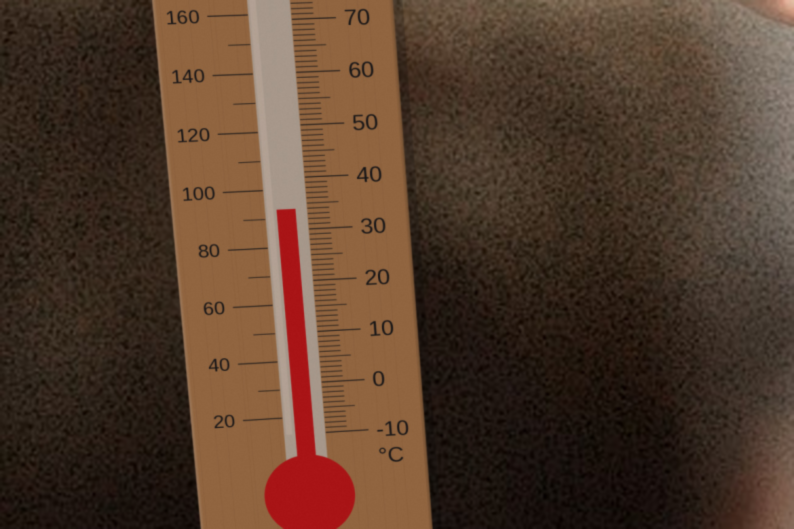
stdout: 34 °C
